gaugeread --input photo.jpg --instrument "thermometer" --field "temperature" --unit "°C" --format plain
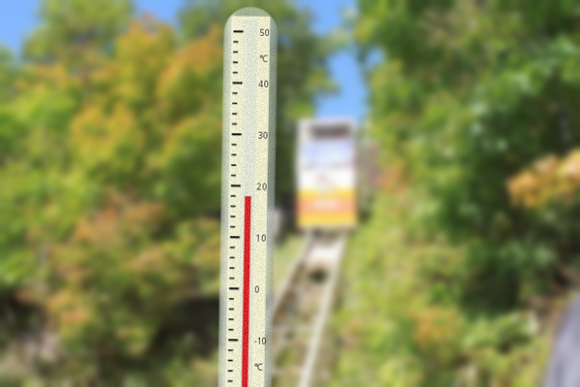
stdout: 18 °C
